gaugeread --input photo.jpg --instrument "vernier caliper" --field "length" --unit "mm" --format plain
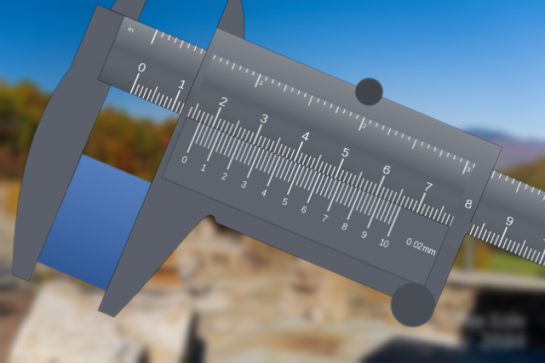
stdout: 17.0 mm
